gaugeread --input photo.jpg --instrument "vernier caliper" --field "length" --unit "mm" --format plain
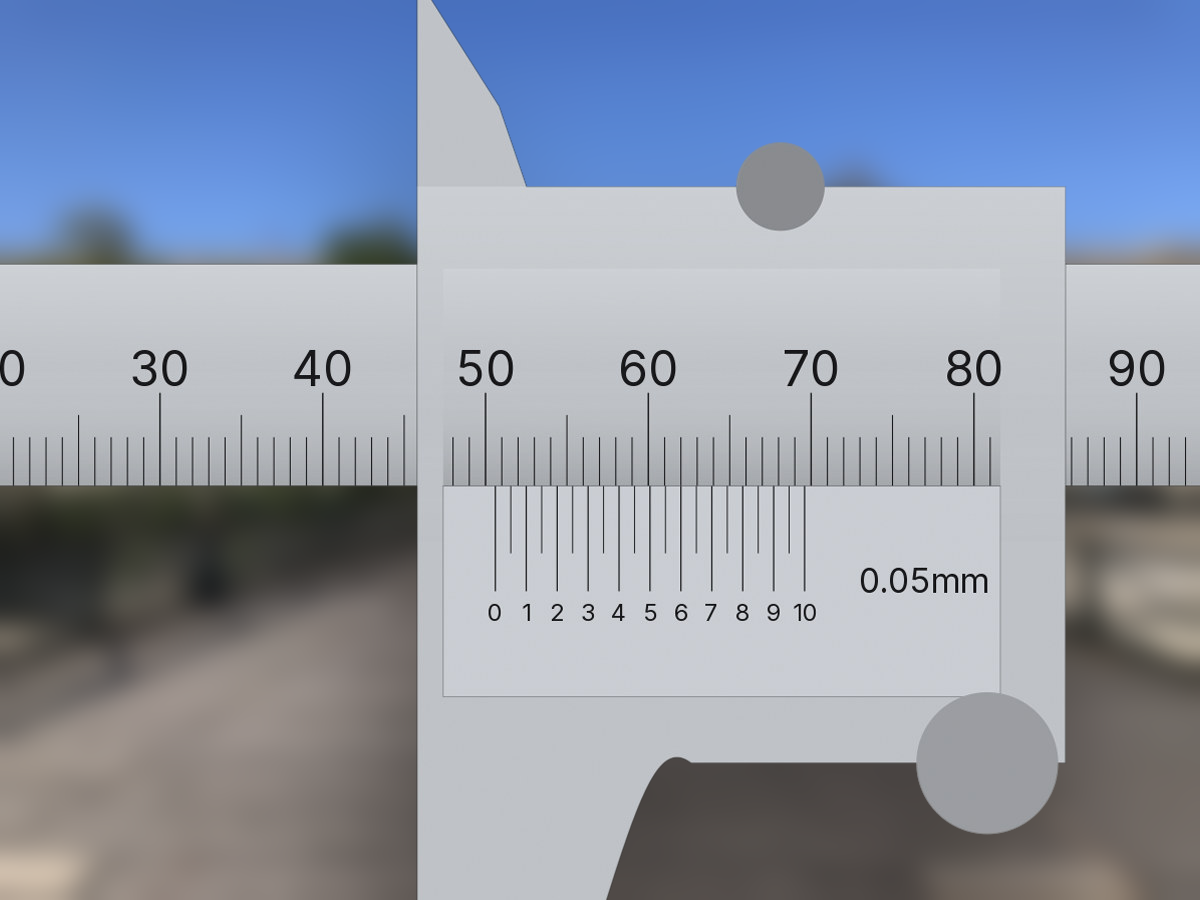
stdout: 50.6 mm
